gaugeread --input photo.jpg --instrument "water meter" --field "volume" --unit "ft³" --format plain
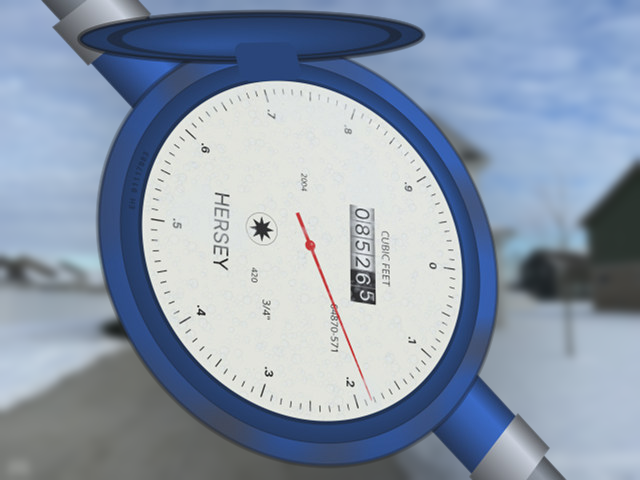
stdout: 85265.18 ft³
